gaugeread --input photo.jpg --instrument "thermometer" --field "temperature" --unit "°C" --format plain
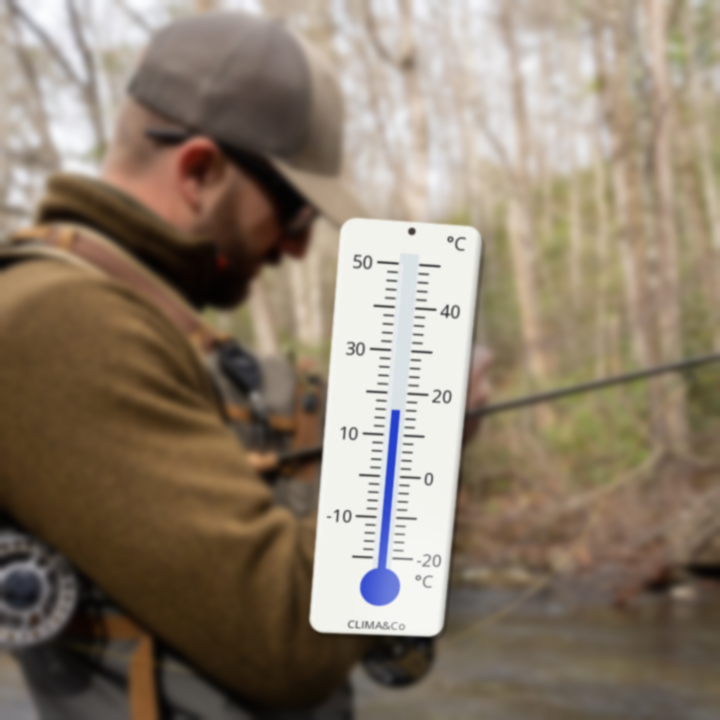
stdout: 16 °C
